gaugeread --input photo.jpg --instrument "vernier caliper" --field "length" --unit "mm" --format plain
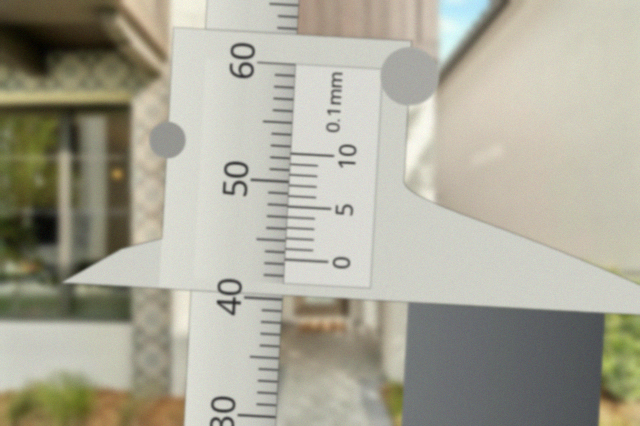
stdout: 43.4 mm
